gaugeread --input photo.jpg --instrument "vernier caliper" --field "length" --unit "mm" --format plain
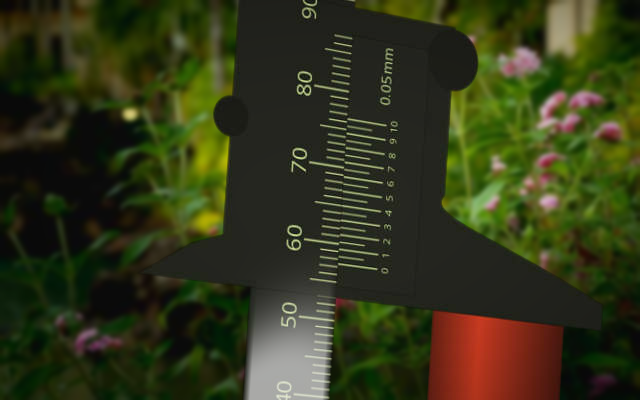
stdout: 57.4 mm
